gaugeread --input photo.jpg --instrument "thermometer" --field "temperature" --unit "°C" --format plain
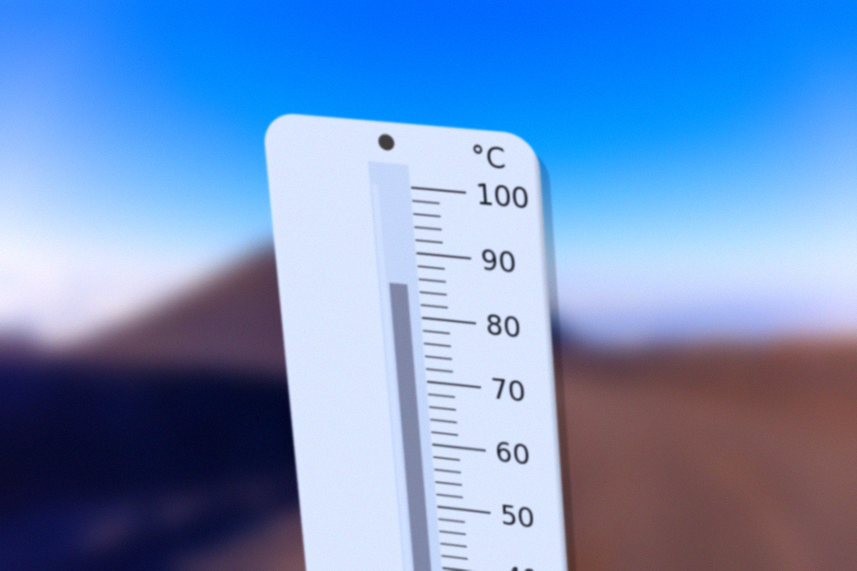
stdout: 85 °C
